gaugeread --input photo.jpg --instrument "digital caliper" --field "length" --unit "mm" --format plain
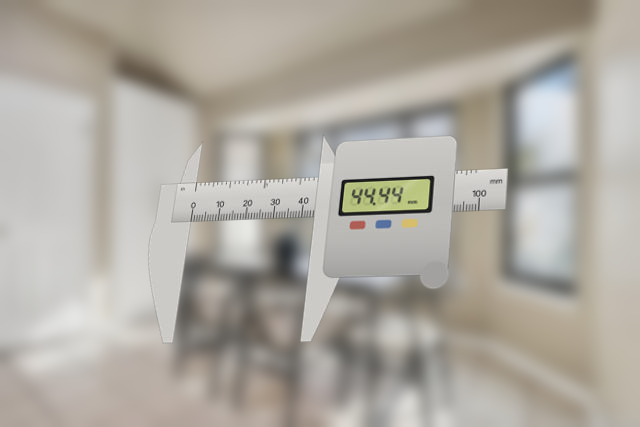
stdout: 44.44 mm
